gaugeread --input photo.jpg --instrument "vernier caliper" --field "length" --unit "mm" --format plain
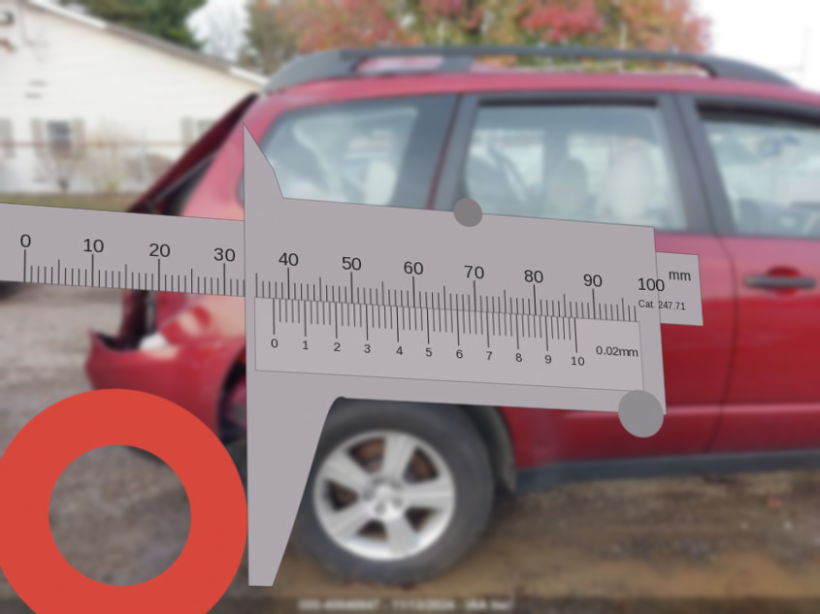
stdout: 37.6 mm
